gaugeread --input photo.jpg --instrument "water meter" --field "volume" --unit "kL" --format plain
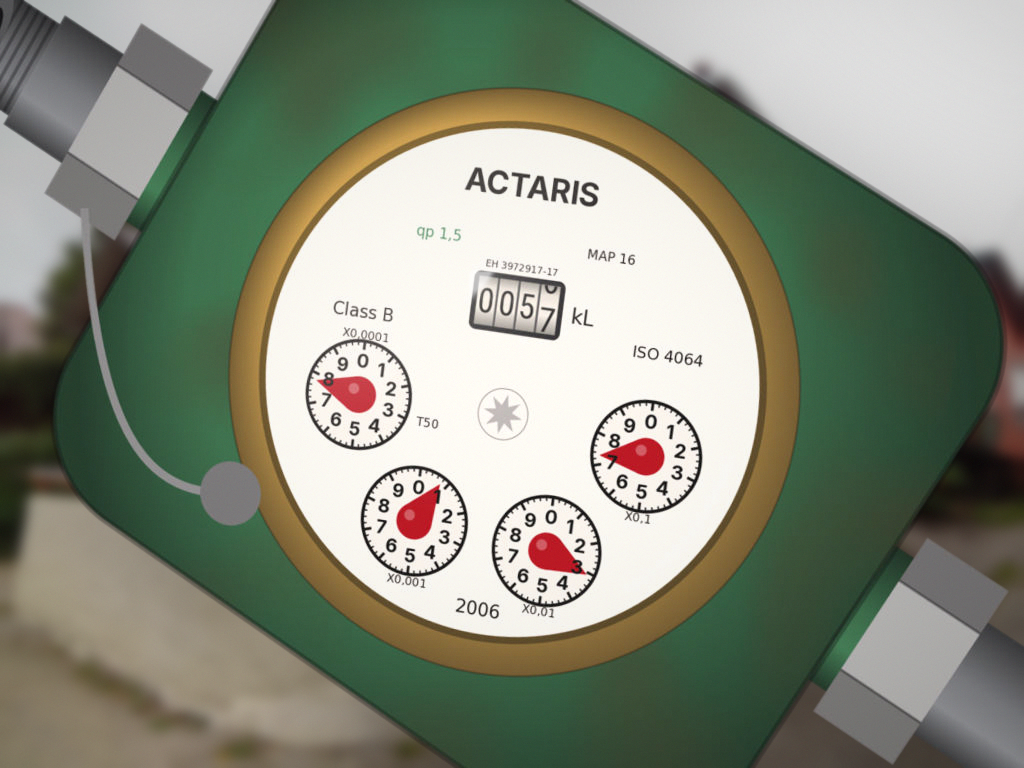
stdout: 56.7307 kL
